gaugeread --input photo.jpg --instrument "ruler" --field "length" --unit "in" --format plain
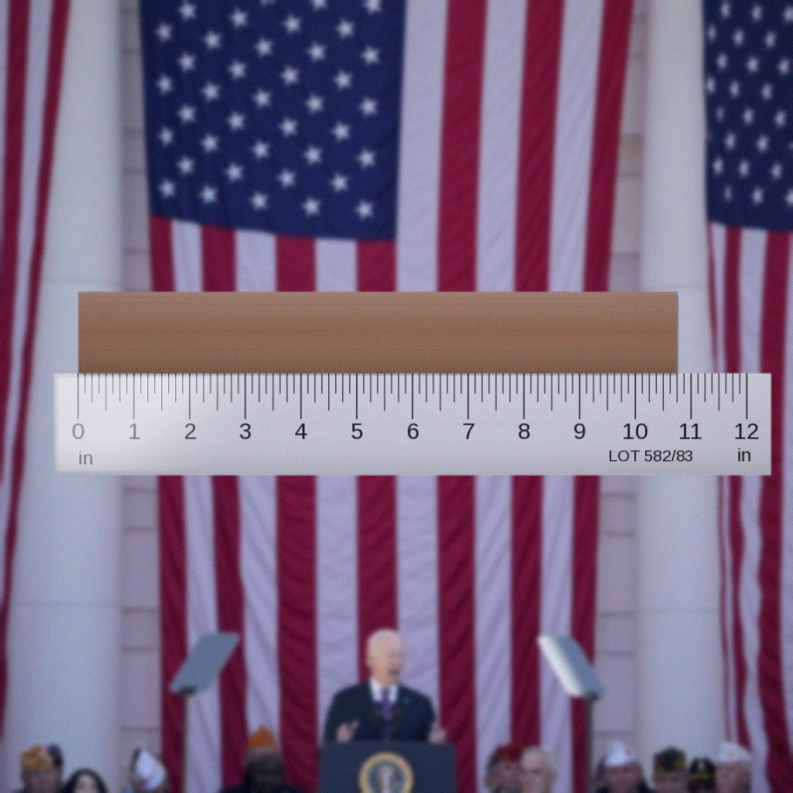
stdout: 10.75 in
